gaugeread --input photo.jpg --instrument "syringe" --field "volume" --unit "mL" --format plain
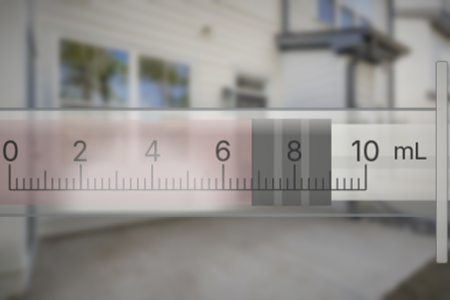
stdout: 6.8 mL
